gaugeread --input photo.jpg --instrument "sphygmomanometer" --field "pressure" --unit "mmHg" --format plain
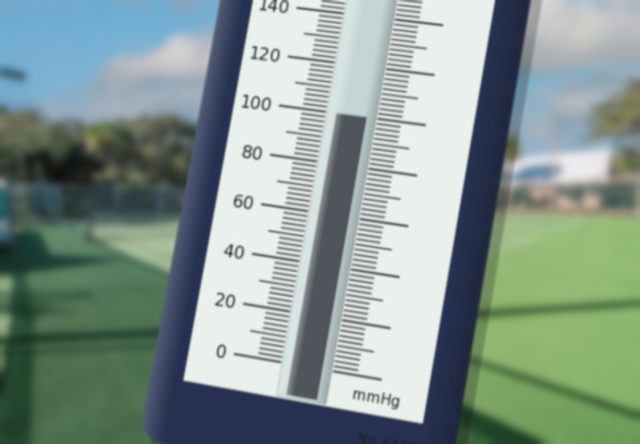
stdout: 100 mmHg
